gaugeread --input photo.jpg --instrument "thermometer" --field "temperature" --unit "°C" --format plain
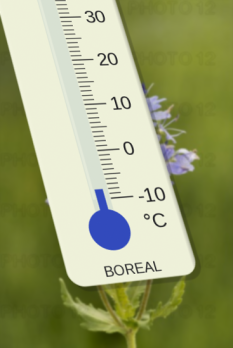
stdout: -8 °C
